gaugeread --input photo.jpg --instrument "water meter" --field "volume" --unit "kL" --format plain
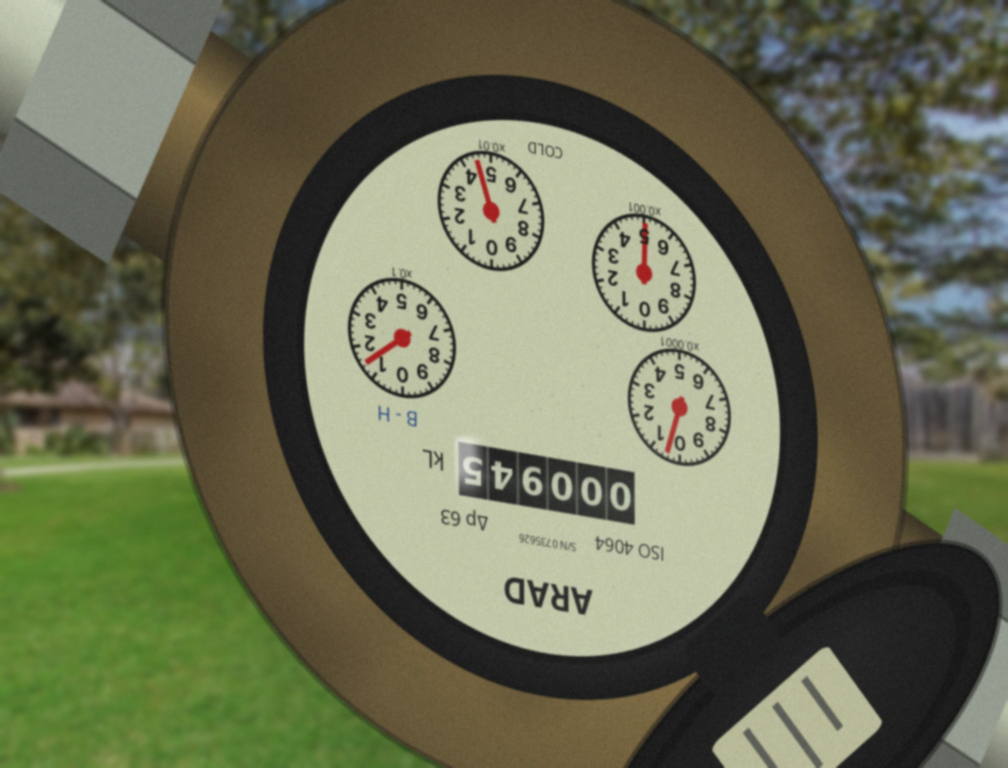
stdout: 945.1450 kL
